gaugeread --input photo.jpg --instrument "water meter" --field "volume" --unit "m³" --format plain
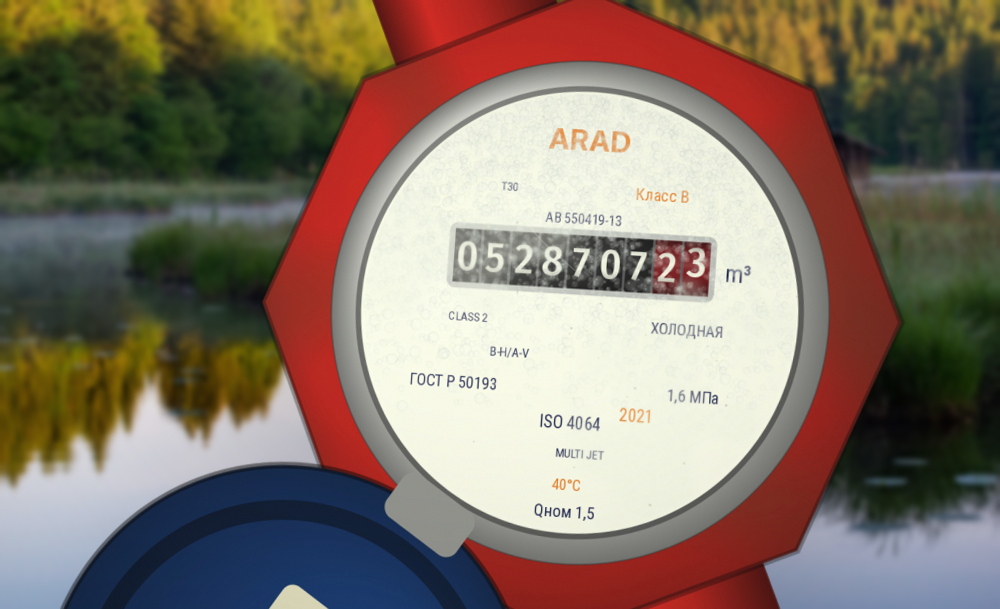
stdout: 528707.23 m³
